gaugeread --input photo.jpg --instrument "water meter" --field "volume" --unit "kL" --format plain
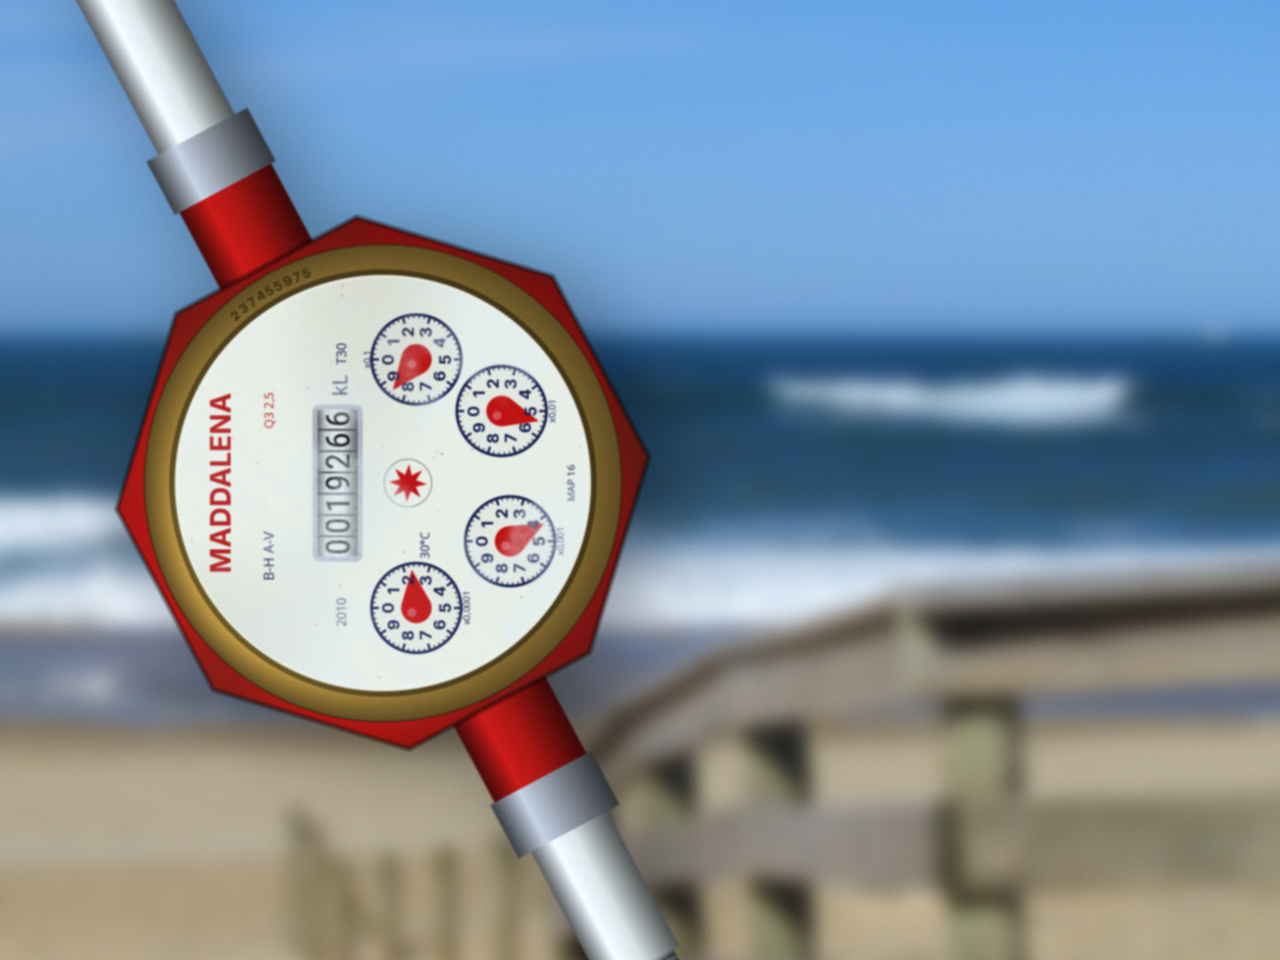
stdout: 19266.8542 kL
